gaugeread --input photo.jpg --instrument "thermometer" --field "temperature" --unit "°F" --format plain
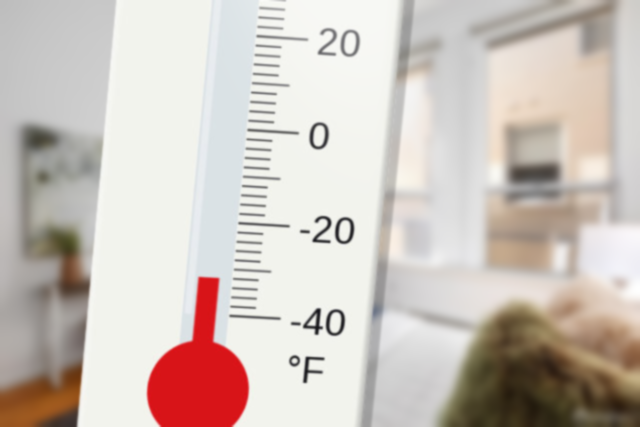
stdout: -32 °F
